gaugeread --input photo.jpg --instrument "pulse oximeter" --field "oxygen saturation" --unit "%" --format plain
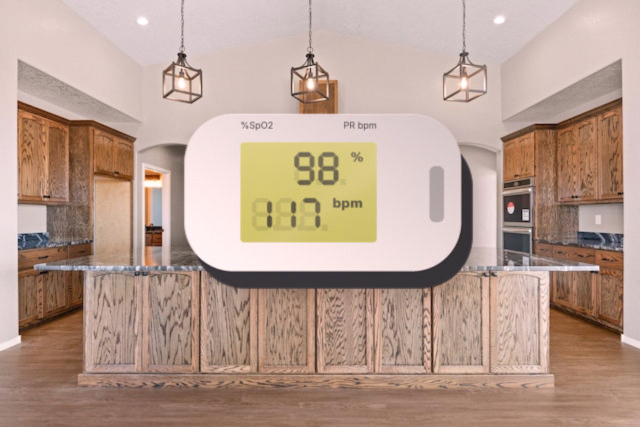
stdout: 98 %
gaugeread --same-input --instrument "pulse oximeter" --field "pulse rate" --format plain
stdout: 117 bpm
